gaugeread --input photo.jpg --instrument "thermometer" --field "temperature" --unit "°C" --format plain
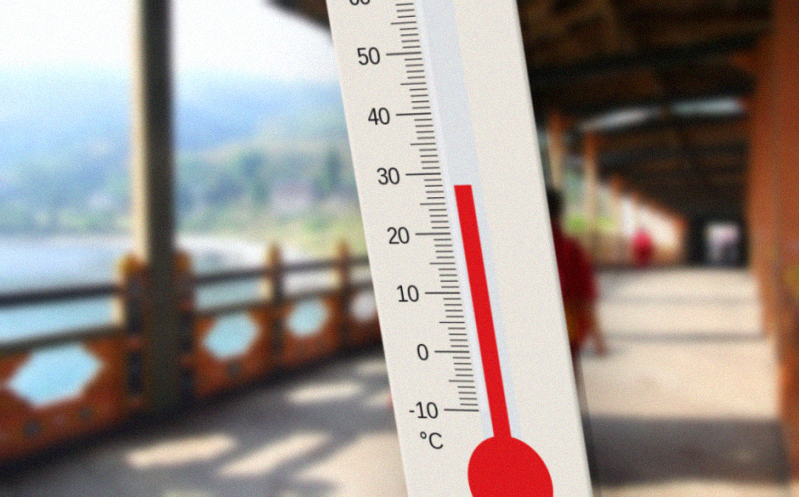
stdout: 28 °C
